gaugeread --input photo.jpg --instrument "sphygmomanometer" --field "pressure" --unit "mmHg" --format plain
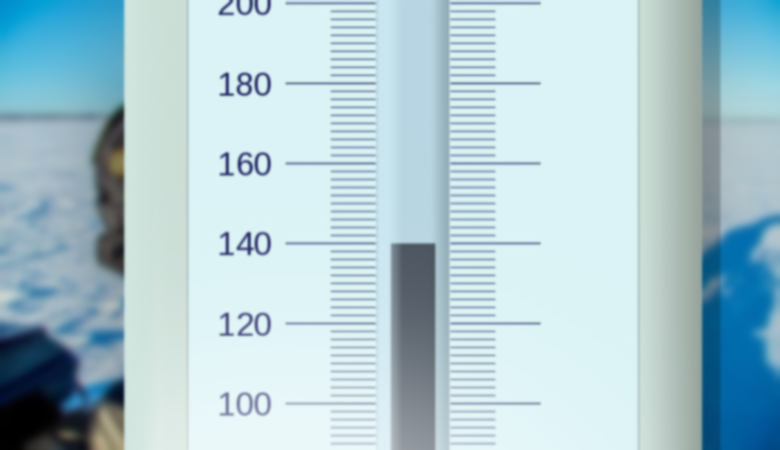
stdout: 140 mmHg
